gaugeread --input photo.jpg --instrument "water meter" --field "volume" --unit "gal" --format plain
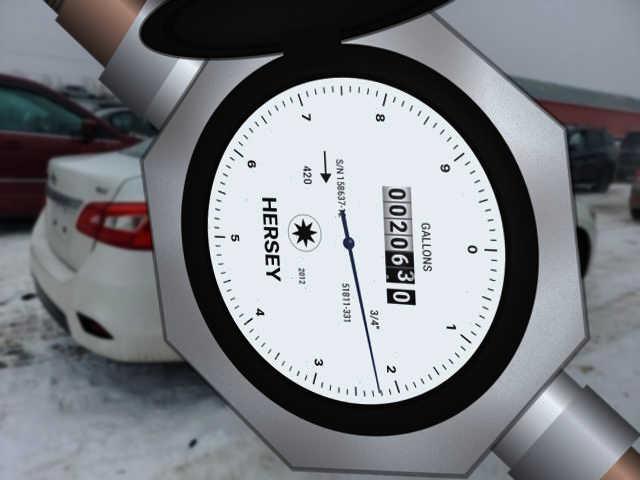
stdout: 20632.2 gal
